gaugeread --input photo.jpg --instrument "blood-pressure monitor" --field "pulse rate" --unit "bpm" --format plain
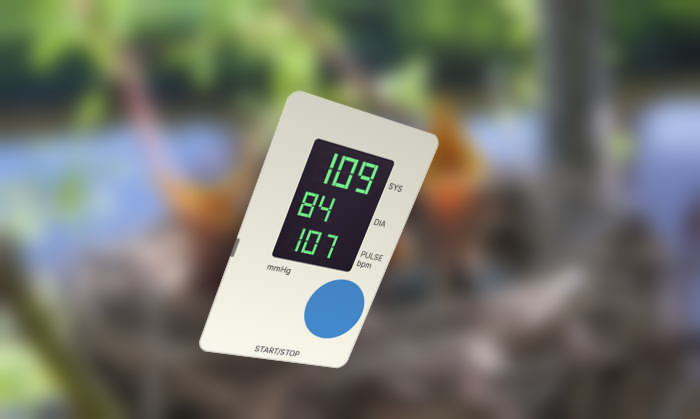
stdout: 107 bpm
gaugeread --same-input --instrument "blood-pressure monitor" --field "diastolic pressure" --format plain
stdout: 84 mmHg
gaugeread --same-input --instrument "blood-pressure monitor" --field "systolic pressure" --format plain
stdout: 109 mmHg
